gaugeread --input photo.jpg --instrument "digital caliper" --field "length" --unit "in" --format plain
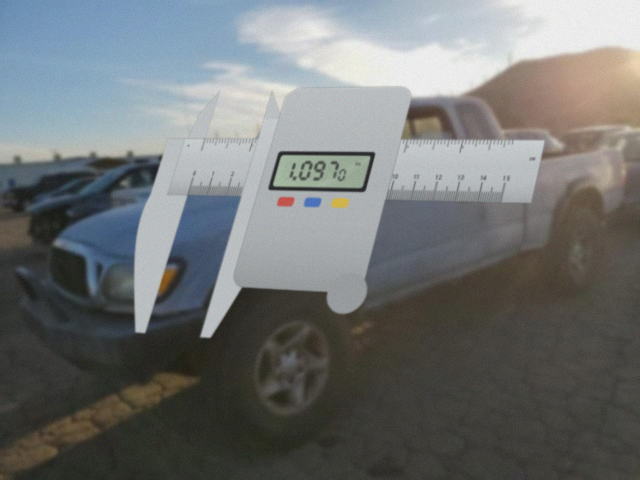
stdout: 1.0970 in
